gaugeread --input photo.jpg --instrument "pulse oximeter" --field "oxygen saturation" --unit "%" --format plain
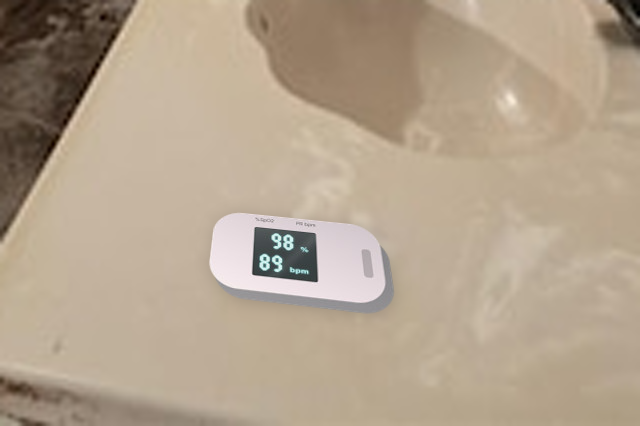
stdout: 98 %
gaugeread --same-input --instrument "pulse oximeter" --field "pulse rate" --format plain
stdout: 89 bpm
